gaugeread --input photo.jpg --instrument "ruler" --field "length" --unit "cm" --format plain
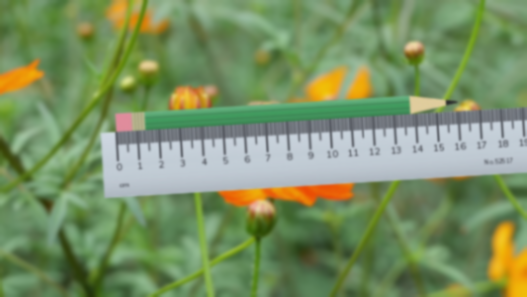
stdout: 16 cm
